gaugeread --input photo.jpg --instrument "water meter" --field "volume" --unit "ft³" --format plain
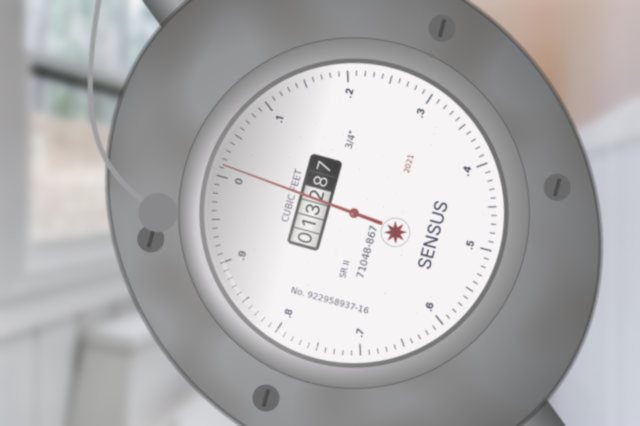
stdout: 13287.01 ft³
